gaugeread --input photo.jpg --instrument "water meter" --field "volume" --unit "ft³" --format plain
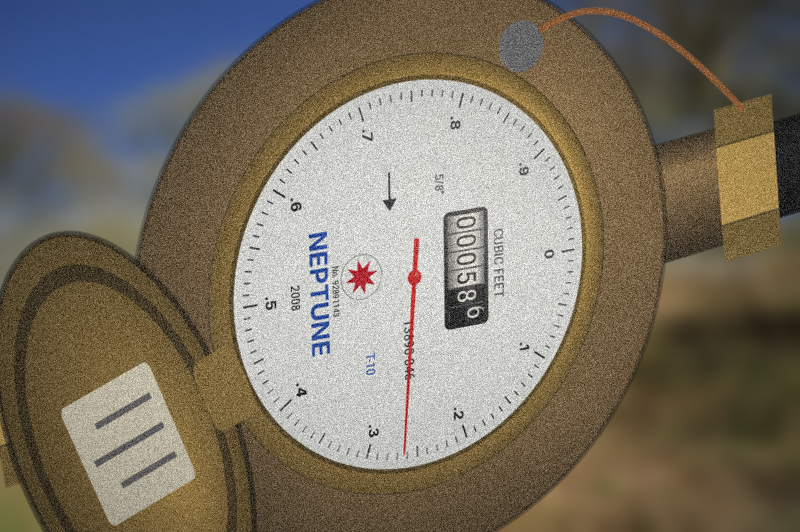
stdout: 586.26 ft³
